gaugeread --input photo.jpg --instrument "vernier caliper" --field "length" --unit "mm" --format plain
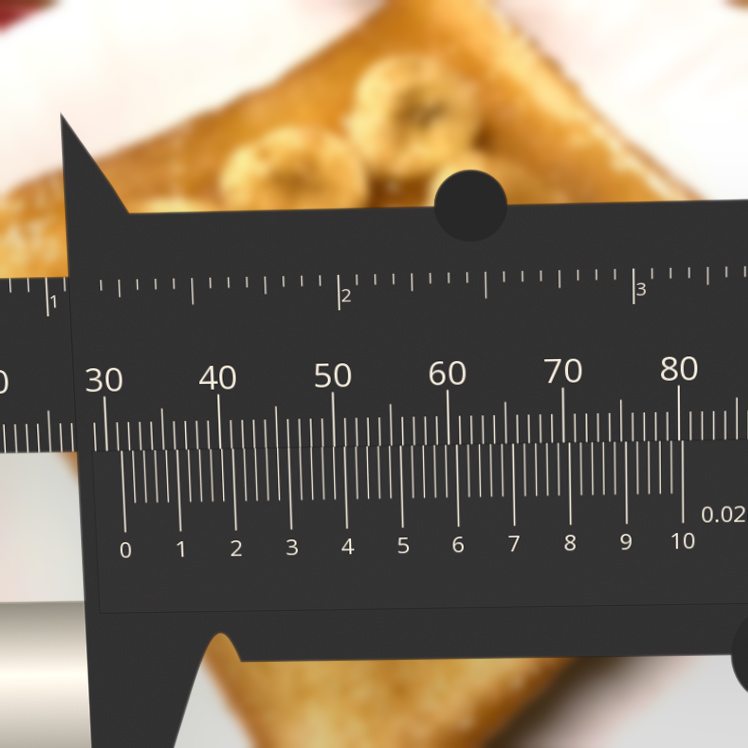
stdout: 31.3 mm
